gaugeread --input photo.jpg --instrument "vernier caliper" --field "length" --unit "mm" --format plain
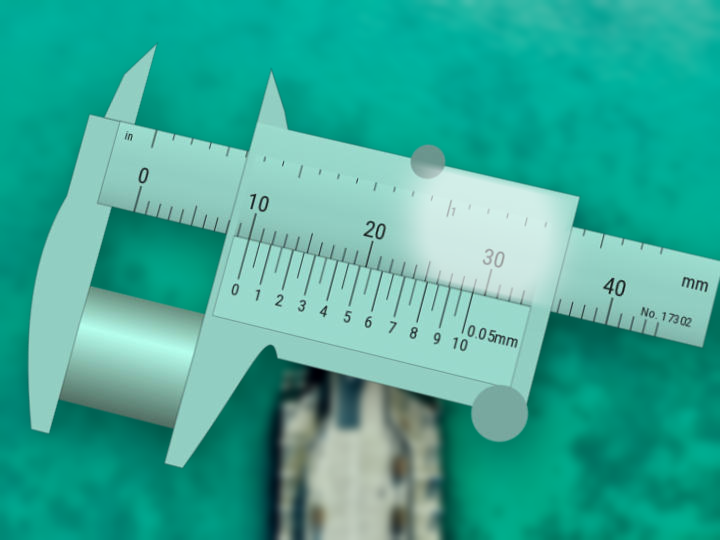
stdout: 10.0 mm
